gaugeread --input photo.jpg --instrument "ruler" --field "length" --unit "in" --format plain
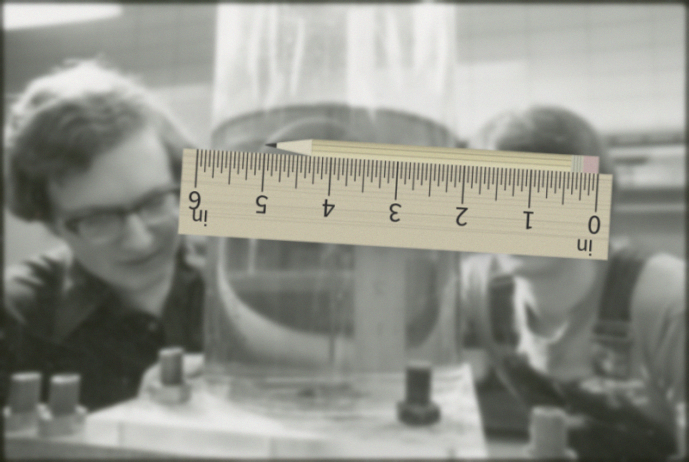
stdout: 5 in
